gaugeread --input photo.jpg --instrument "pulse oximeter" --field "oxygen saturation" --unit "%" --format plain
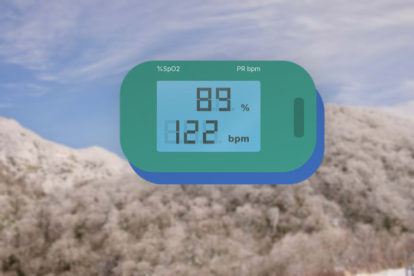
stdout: 89 %
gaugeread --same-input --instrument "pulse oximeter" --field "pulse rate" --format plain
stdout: 122 bpm
